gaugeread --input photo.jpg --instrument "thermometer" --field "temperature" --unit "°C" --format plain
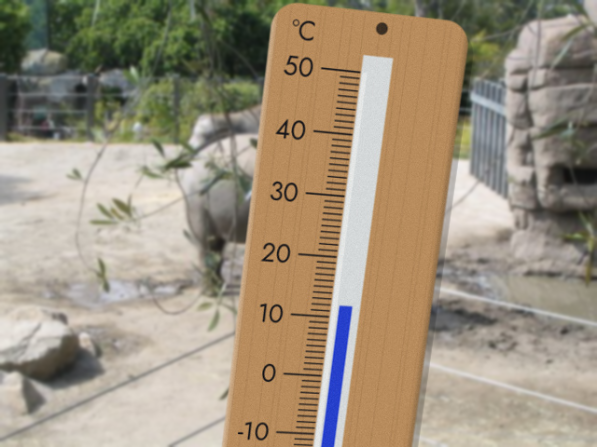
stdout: 12 °C
